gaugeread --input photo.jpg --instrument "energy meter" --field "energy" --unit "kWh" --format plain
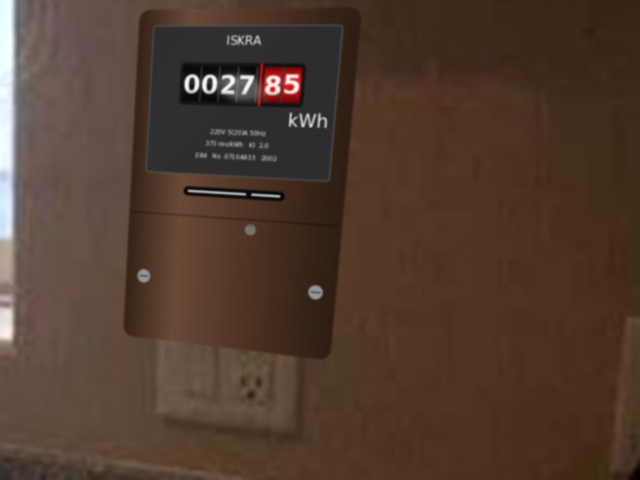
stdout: 27.85 kWh
